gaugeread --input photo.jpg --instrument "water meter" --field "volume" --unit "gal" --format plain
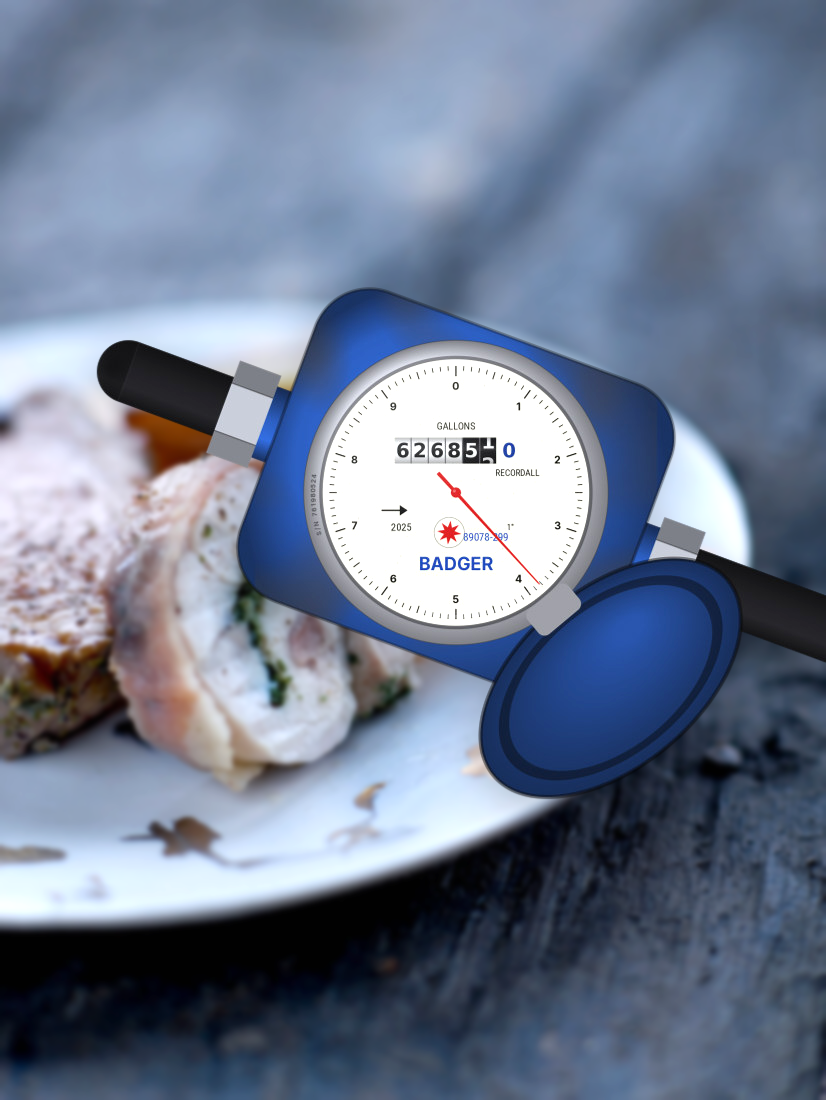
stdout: 6268513.8 gal
